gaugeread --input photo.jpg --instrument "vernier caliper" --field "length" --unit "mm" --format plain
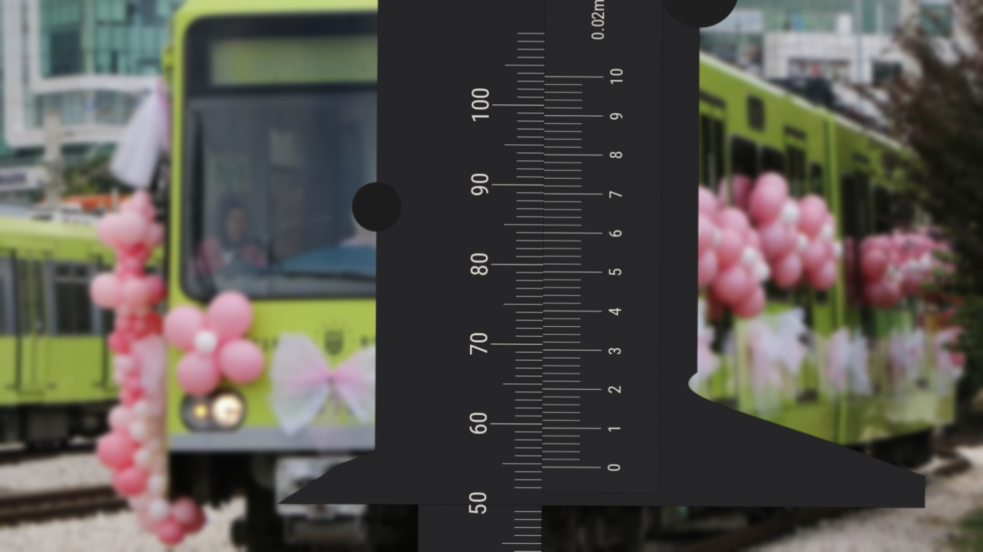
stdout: 54.6 mm
